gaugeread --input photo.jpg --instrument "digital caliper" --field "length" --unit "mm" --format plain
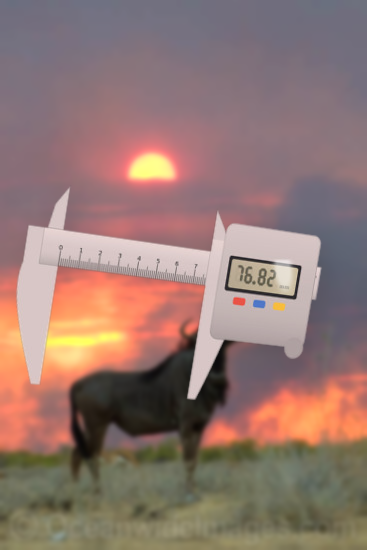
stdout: 76.82 mm
